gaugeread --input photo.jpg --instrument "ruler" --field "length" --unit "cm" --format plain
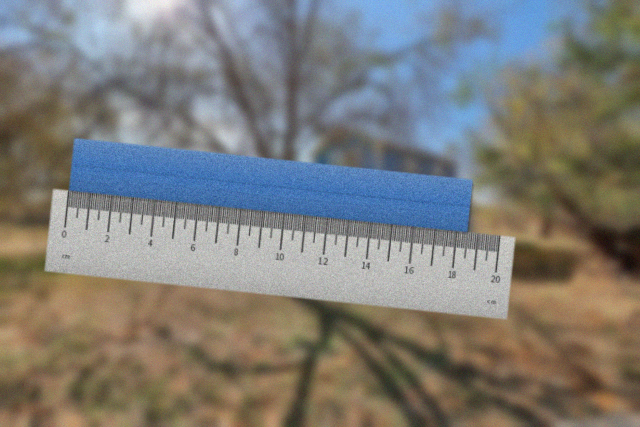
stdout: 18.5 cm
